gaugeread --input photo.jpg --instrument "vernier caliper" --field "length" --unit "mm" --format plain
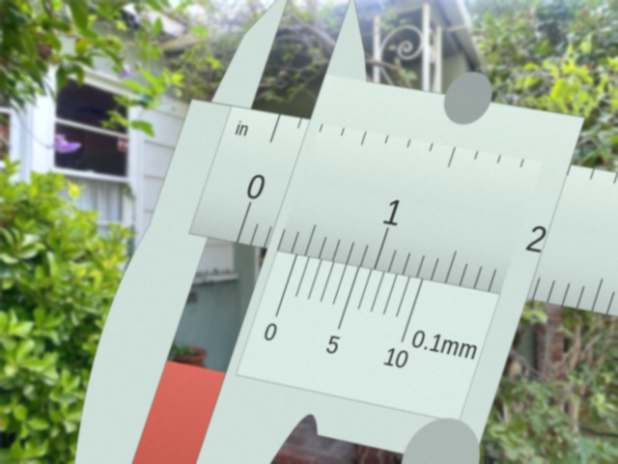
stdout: 4.4 mm
